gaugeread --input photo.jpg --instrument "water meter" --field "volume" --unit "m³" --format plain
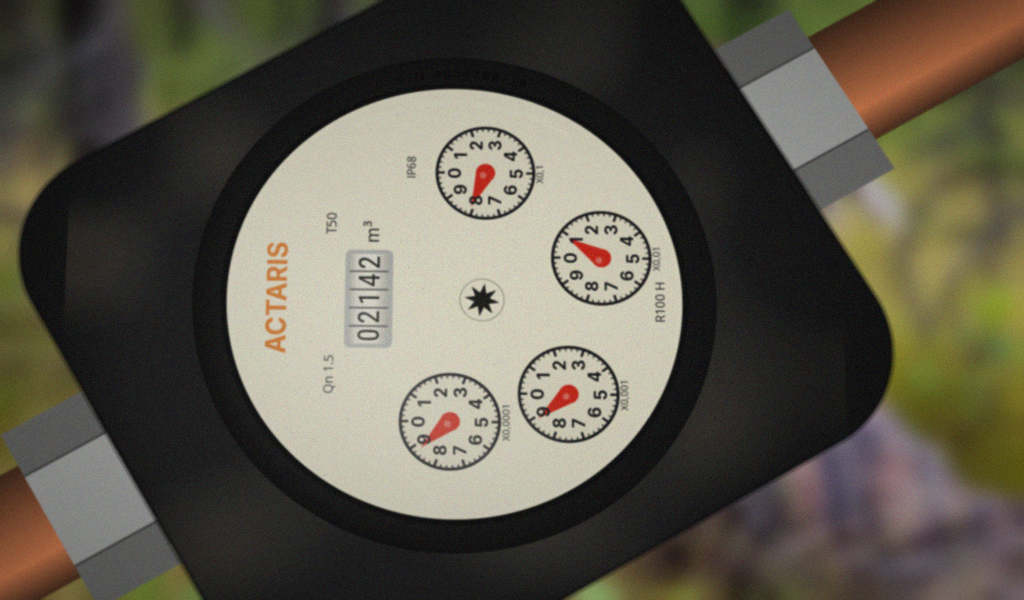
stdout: 2142.8088 m³
